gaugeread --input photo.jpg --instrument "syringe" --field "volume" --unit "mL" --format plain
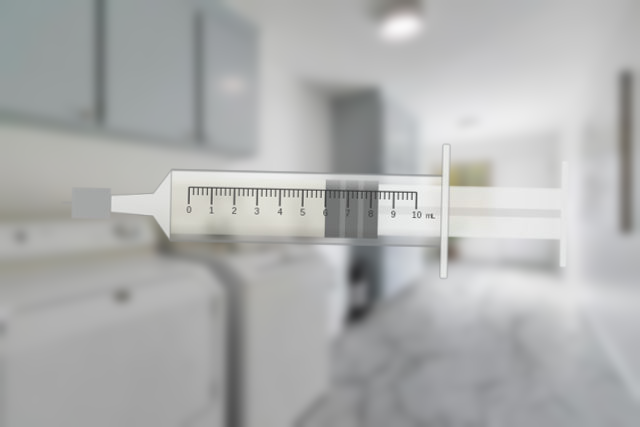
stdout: 6 mL
